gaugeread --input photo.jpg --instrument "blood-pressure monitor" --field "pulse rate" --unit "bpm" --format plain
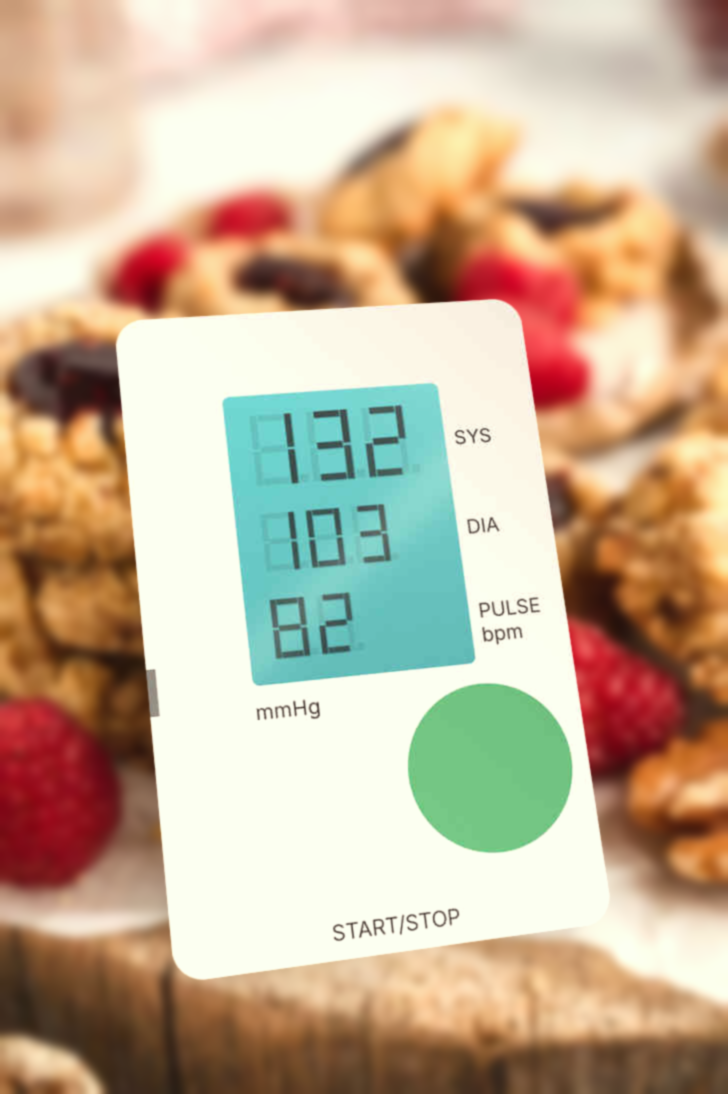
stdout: 82 bpm
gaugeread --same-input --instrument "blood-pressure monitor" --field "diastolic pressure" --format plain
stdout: 103 mmHg
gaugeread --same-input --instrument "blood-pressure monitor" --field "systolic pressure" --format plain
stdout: 132 mmHg
